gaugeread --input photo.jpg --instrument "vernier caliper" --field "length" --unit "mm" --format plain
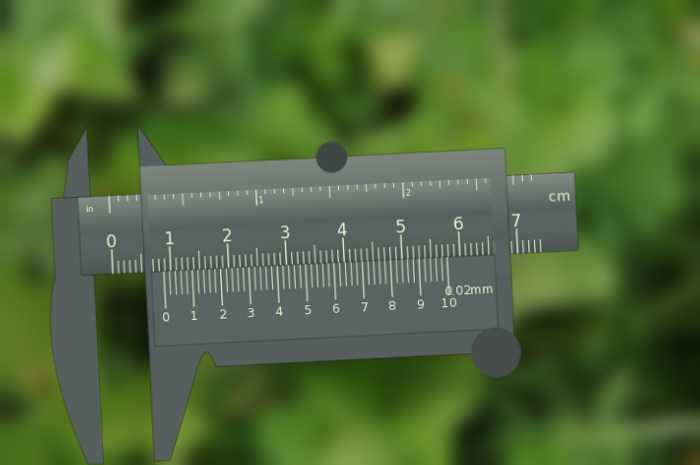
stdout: 8.8 mm
